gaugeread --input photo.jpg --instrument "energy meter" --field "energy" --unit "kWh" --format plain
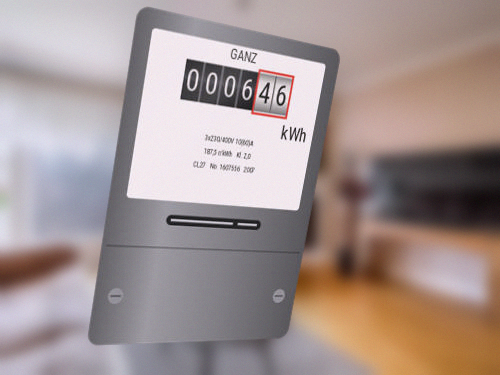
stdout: 6.46 kWh
